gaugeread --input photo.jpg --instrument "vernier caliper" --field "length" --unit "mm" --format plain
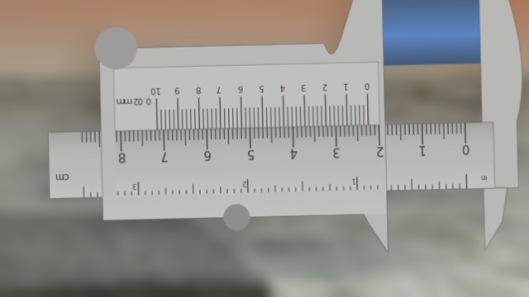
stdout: 22.5 mm
